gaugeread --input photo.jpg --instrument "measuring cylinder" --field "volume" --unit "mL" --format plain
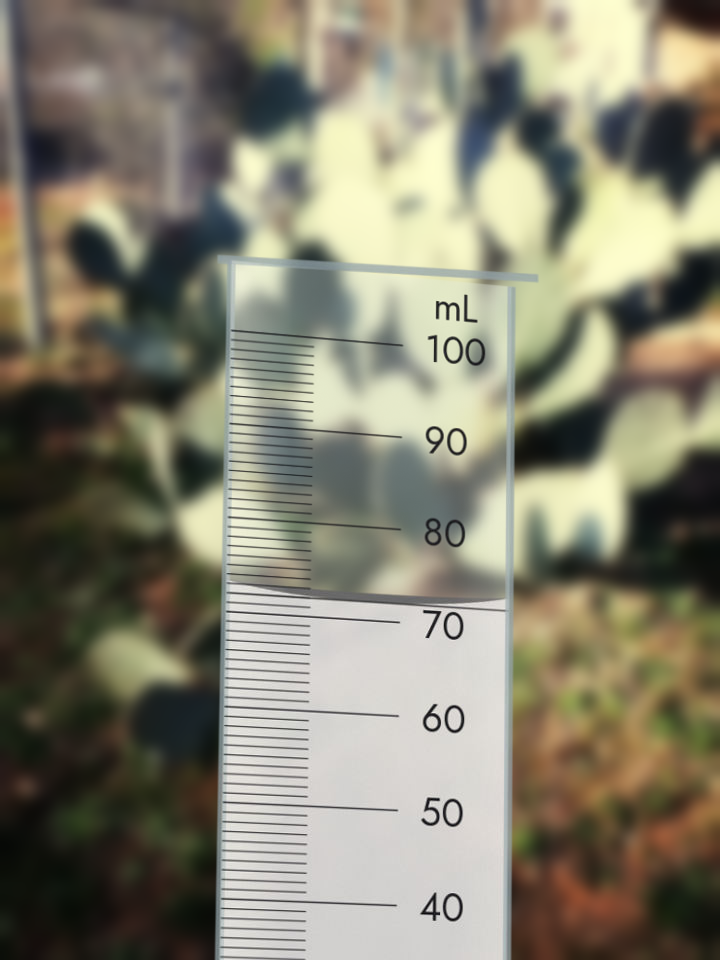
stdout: 72 mL
